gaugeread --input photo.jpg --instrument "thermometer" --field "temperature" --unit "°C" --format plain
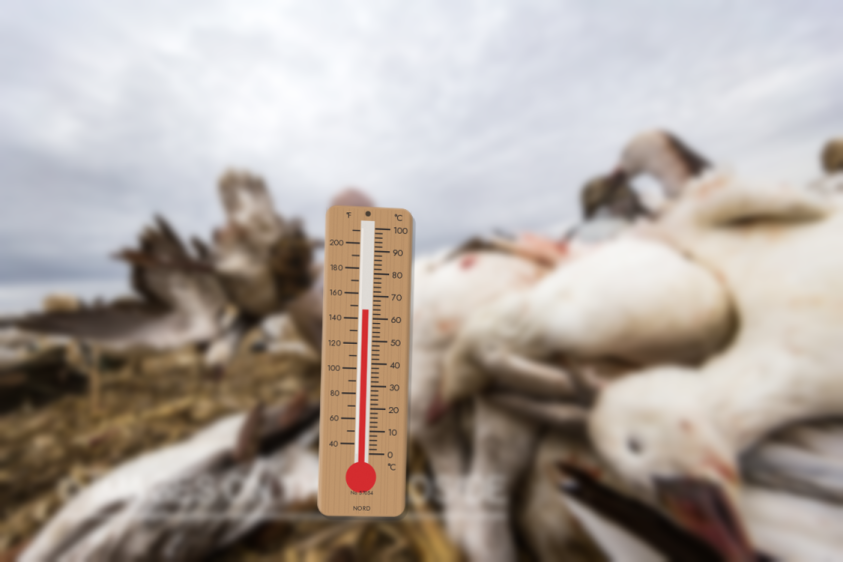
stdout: 64 °C
